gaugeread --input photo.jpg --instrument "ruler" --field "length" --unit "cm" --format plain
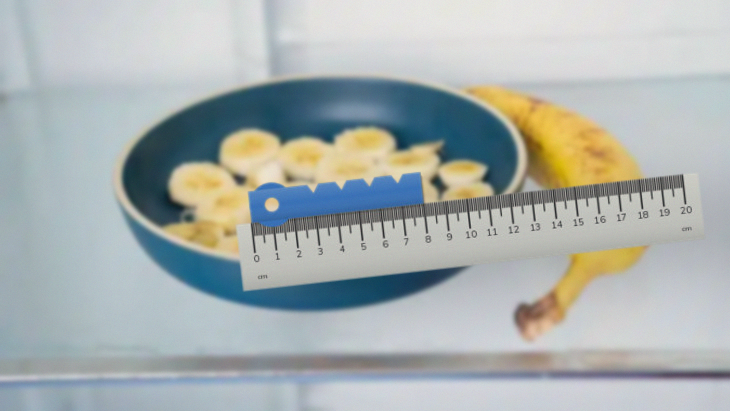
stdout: 8 cm
